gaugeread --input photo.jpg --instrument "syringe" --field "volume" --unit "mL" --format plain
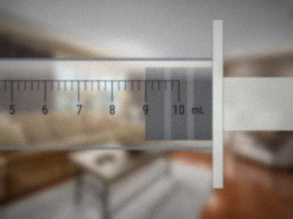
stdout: 9 mL
